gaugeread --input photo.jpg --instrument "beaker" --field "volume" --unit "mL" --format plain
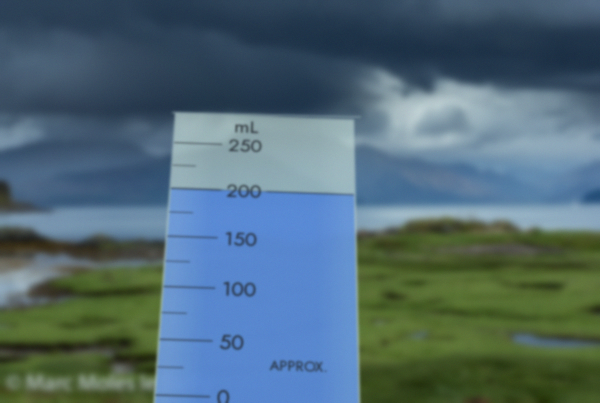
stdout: 200 mL
